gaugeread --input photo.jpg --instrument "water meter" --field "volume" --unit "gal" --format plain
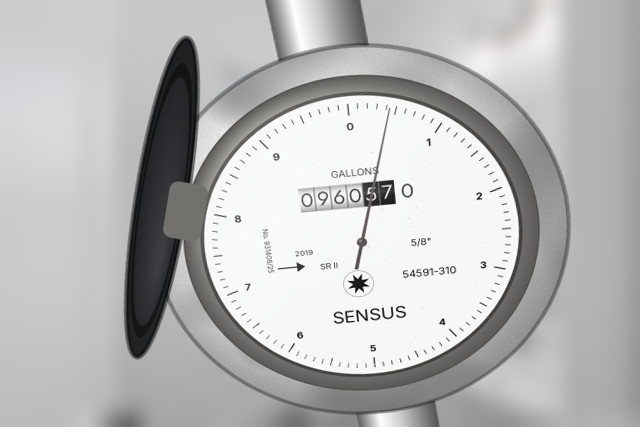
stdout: 960570.4 gal
